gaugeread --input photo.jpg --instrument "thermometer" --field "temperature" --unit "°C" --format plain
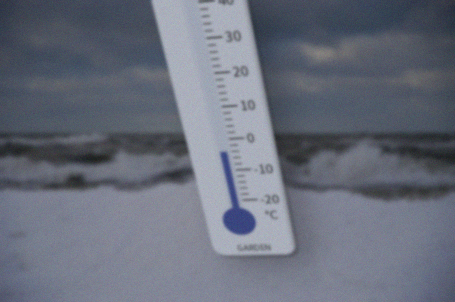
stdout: -4 °C
